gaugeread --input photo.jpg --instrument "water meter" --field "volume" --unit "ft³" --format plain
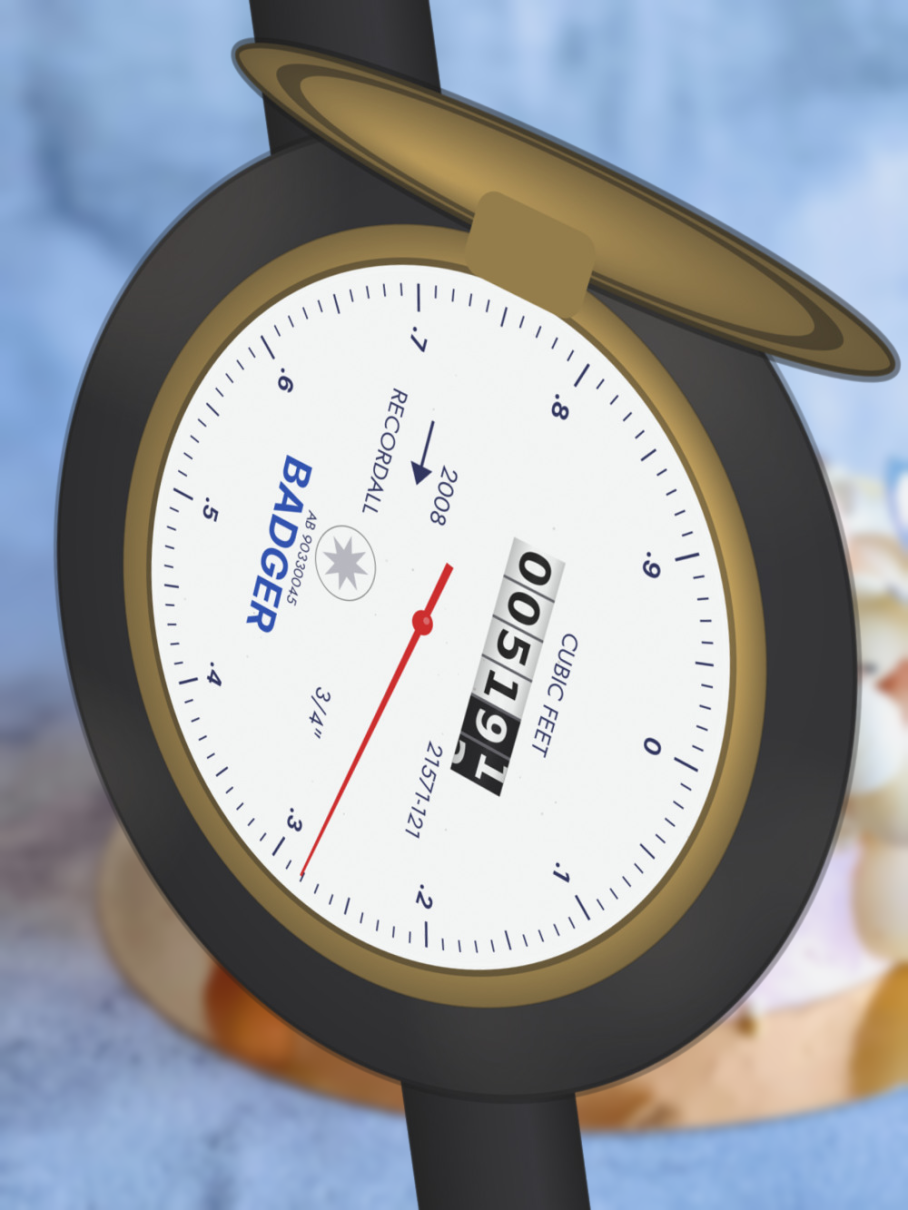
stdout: 5191.28 ft³
